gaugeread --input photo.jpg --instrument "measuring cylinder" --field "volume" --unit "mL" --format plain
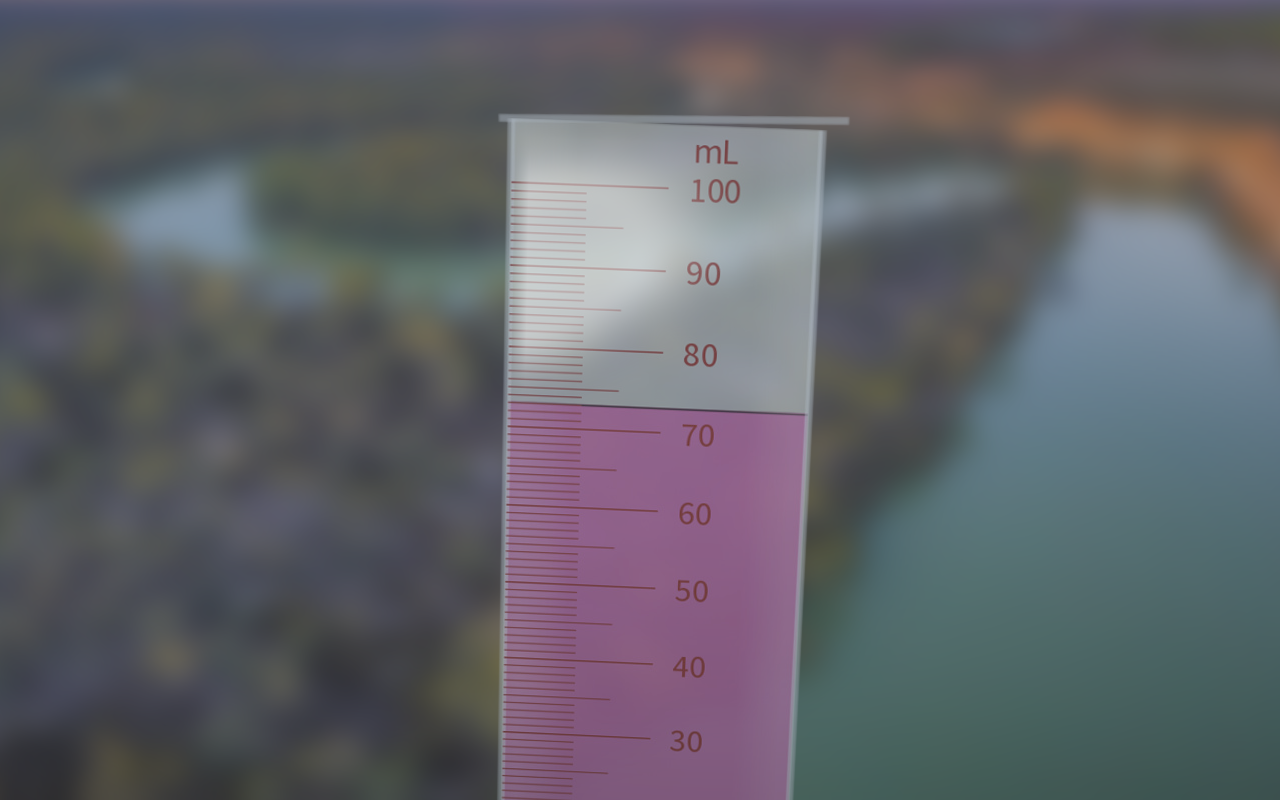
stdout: 73 mL
